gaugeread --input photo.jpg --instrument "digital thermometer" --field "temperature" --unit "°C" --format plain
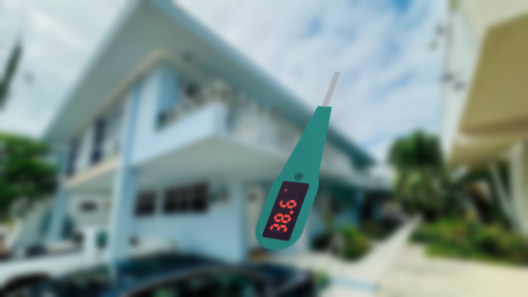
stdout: 38.6 °C
